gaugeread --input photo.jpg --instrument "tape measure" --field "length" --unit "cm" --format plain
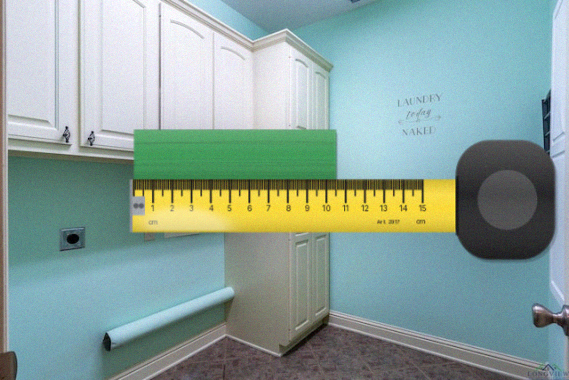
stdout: 10.5 cm
